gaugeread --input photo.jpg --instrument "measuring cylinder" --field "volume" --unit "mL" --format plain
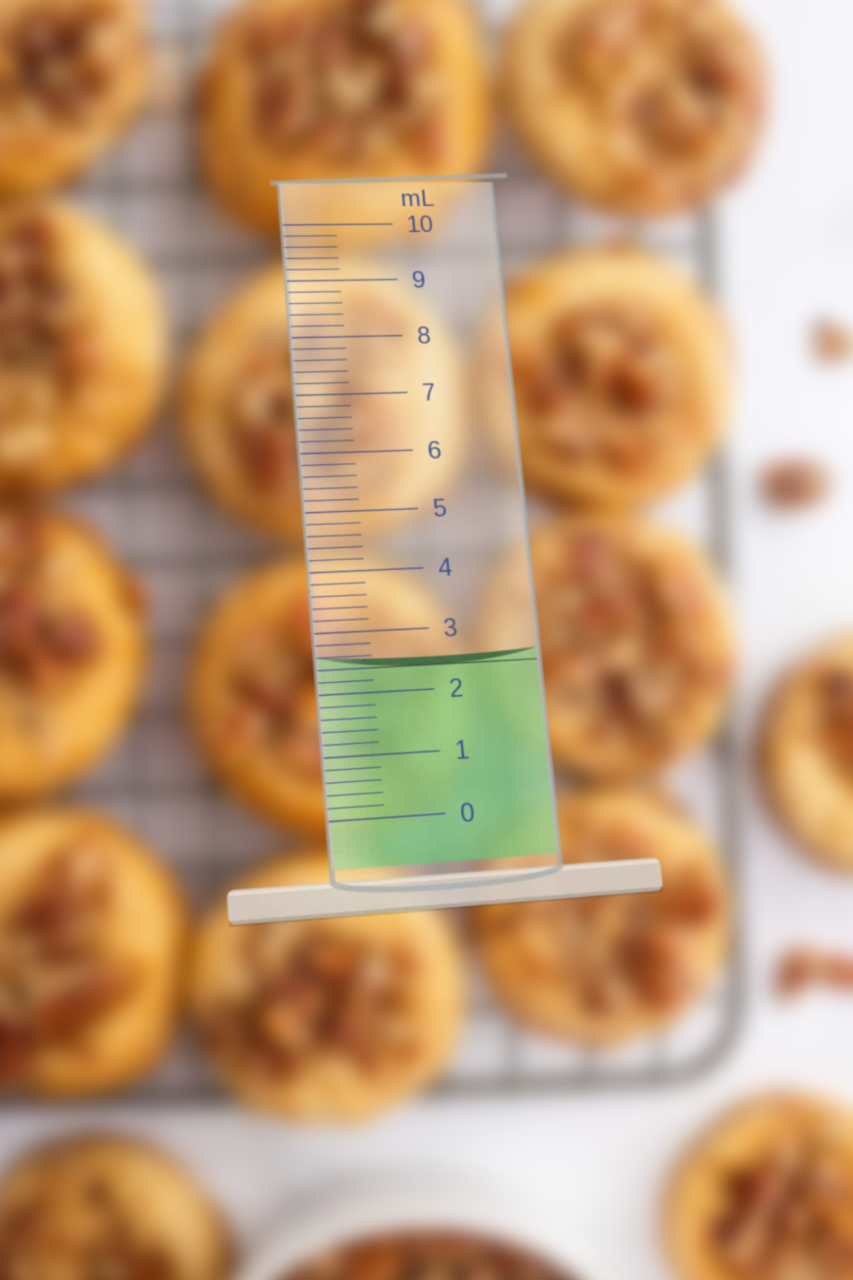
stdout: 2.4 mL
